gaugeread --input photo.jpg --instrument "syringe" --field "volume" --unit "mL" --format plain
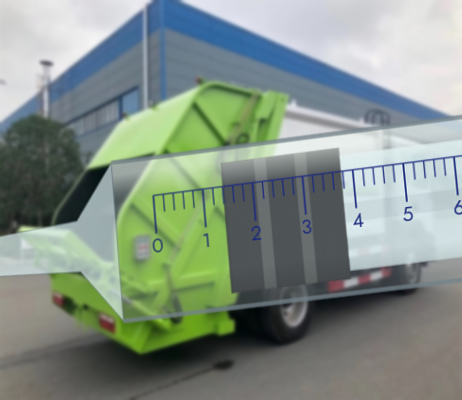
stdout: 1.4 mL
